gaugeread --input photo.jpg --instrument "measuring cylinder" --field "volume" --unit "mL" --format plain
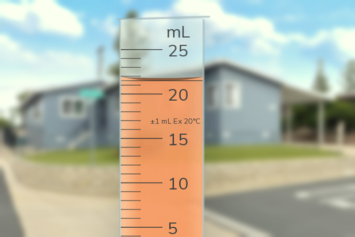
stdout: 21.5 mL
